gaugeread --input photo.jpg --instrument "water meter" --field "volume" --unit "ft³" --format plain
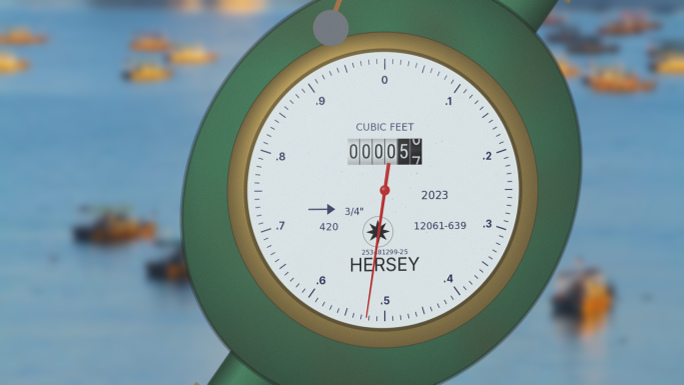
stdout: 56.52 ft³
